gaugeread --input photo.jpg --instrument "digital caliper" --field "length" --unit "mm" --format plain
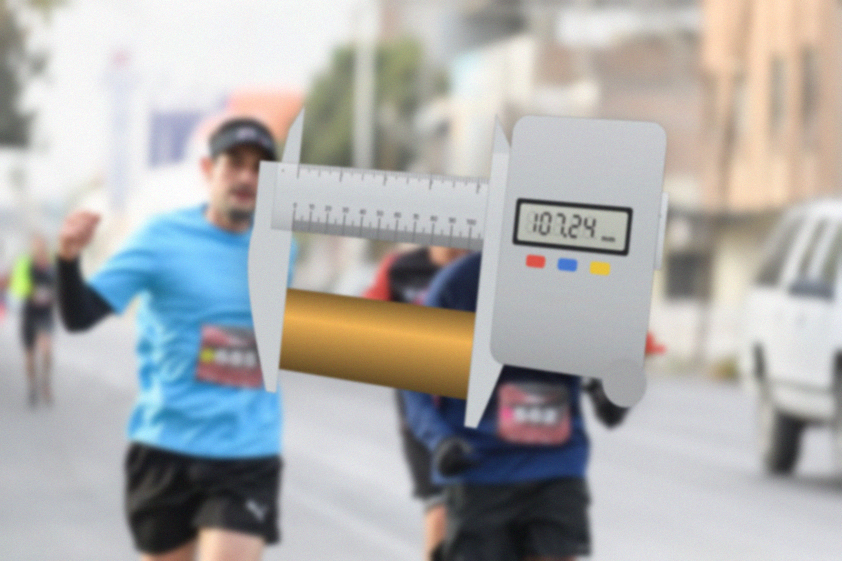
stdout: 107.24 mm
